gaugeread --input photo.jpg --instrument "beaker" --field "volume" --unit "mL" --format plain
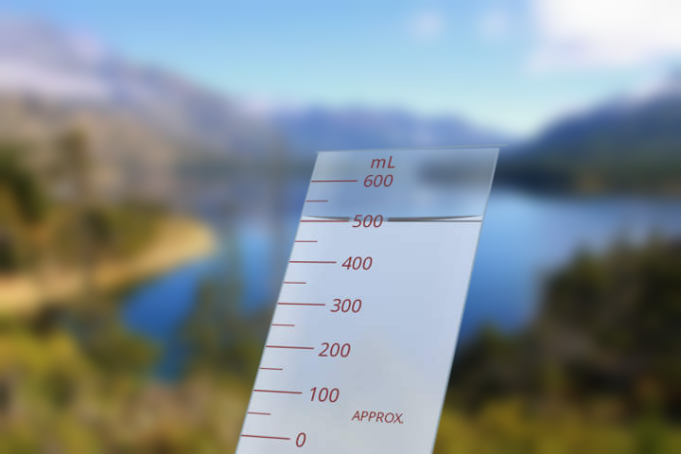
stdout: 500 mL
